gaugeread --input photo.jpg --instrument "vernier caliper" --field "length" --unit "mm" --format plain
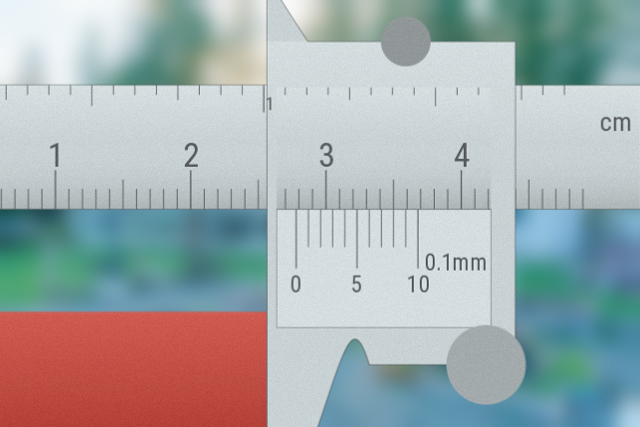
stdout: 27.8 mm
